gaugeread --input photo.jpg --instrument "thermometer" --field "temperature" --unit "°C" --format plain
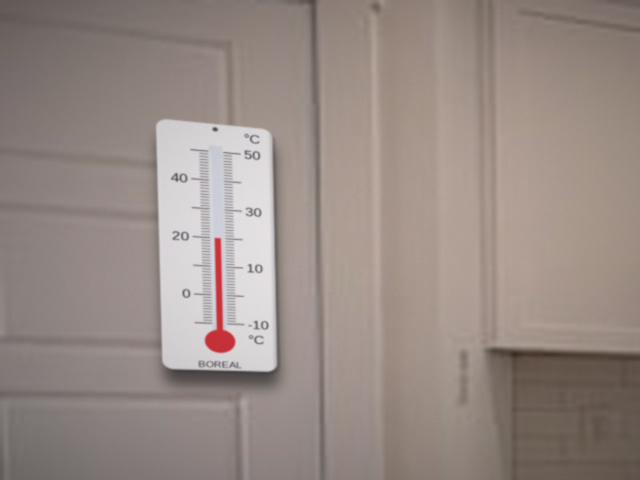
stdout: 20 °C
